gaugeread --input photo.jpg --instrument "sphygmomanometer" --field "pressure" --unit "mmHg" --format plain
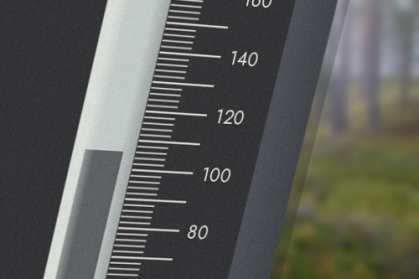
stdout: 106 mmHg
